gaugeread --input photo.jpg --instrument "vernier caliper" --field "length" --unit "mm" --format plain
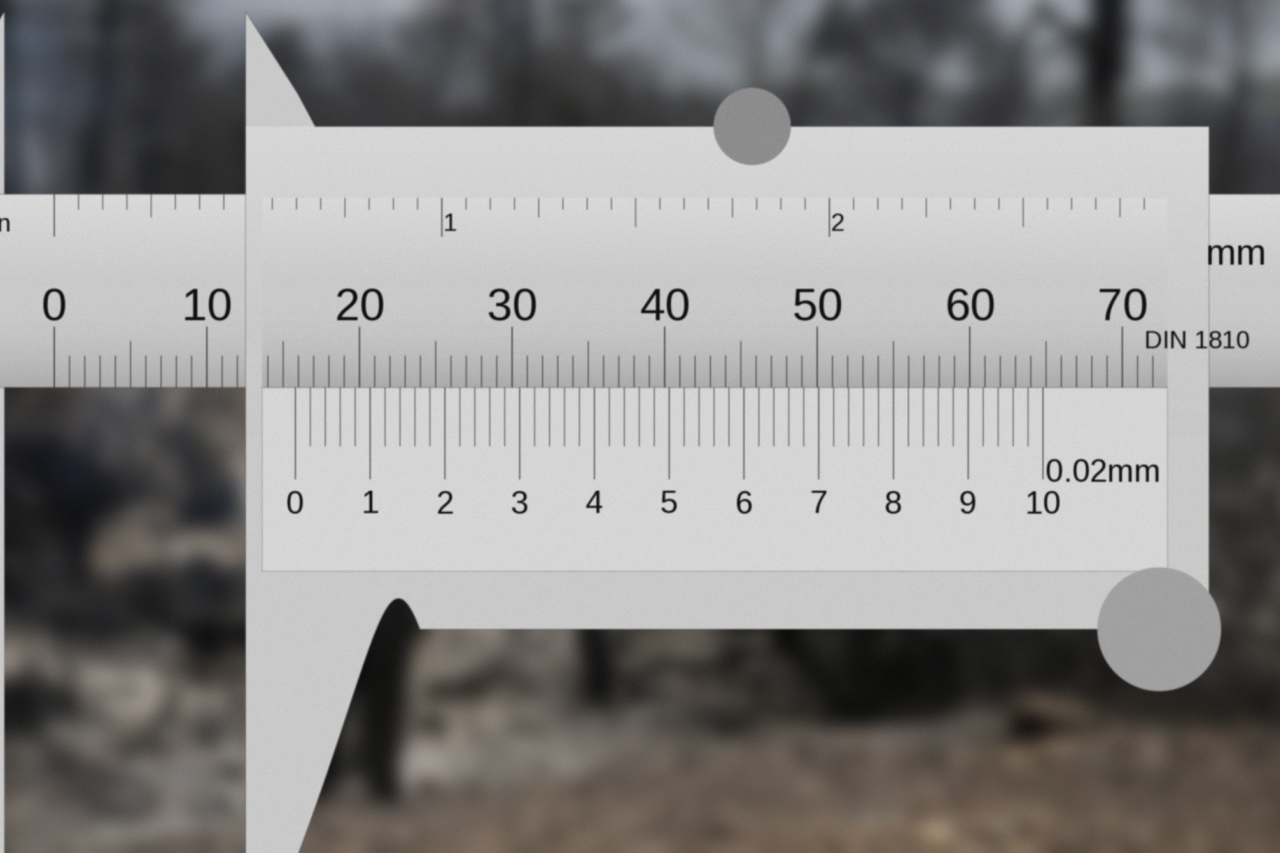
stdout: 15.8 mm
